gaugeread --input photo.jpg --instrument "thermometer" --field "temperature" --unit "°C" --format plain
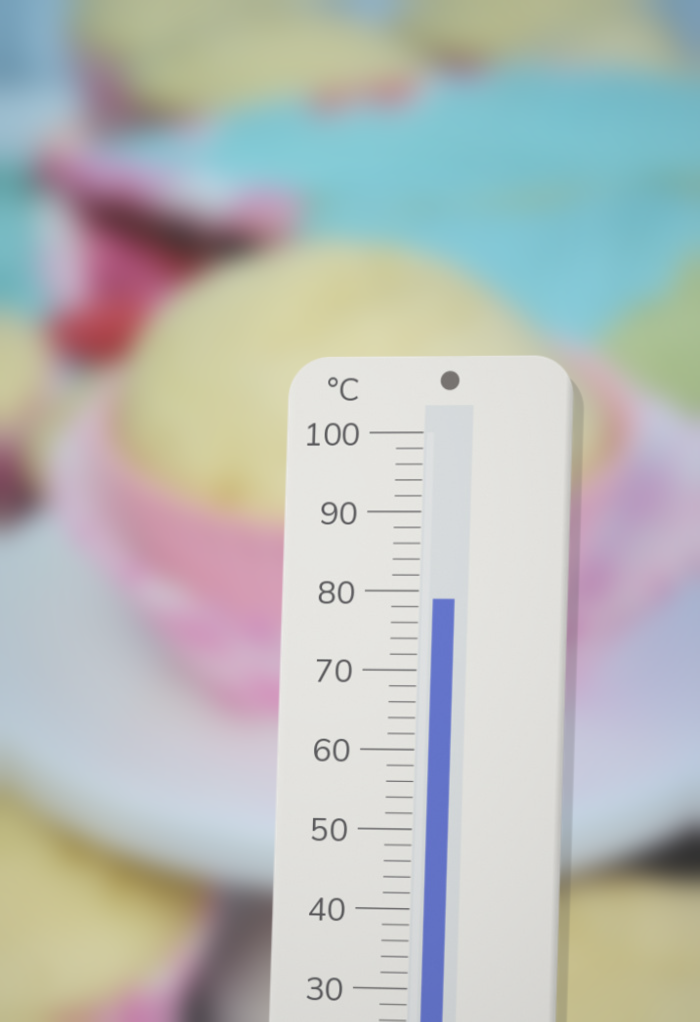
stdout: 79 °C
